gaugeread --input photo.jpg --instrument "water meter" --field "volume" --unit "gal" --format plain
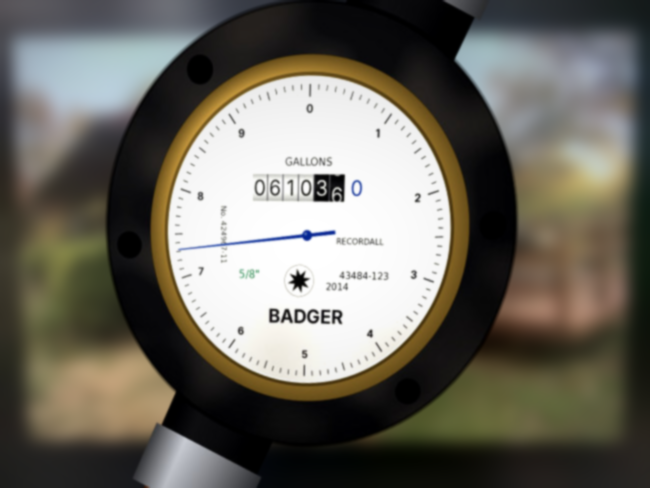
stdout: 610357.3 gal
